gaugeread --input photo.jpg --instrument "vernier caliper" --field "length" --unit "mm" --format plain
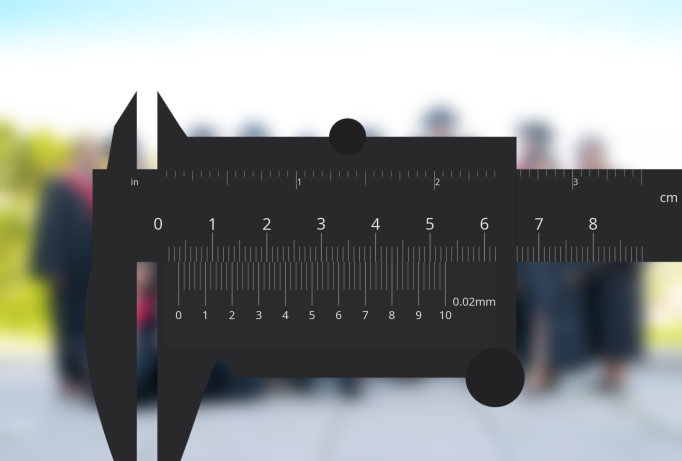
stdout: 3.8 mm
